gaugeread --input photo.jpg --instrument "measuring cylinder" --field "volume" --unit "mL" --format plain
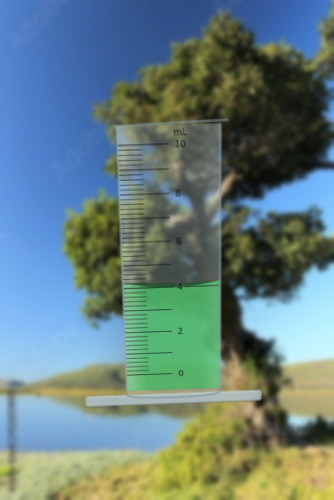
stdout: 4 mL
